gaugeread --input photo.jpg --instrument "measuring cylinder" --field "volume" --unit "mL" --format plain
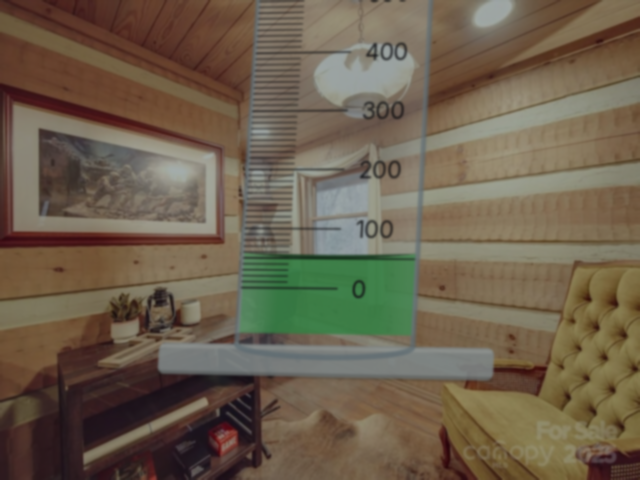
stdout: 50 mL
